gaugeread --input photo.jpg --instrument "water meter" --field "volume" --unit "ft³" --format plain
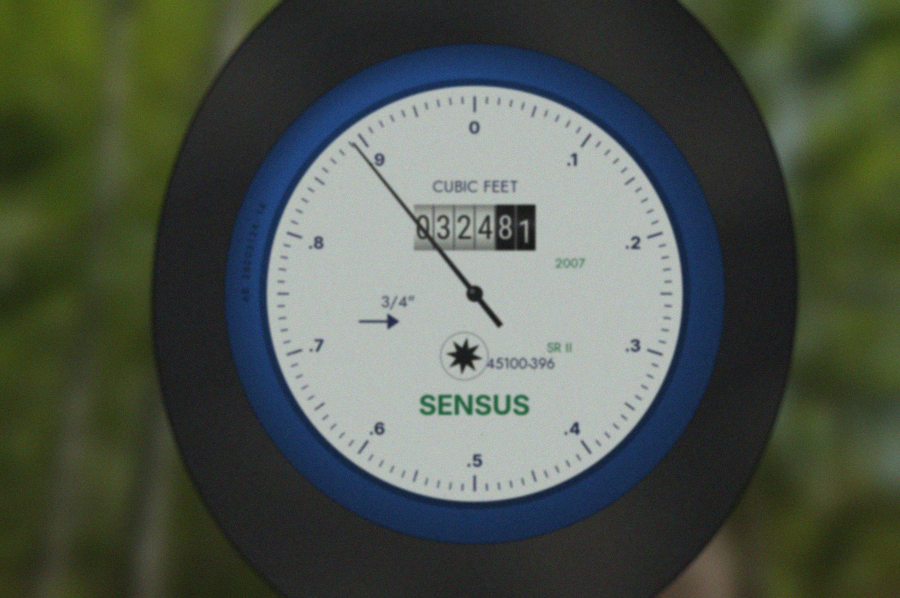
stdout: 32480.89 ft³
